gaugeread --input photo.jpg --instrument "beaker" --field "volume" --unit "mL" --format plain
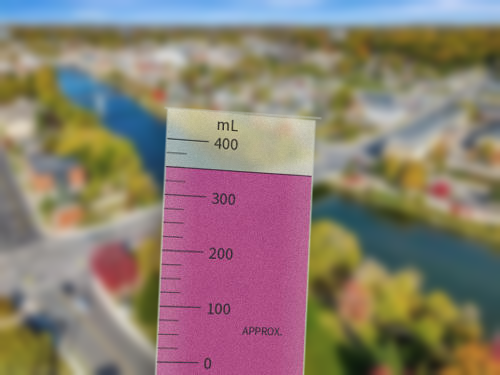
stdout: 350 mL
